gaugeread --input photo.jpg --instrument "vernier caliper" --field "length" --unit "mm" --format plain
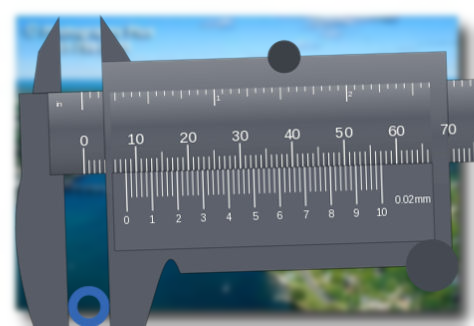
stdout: 8.0 mm
